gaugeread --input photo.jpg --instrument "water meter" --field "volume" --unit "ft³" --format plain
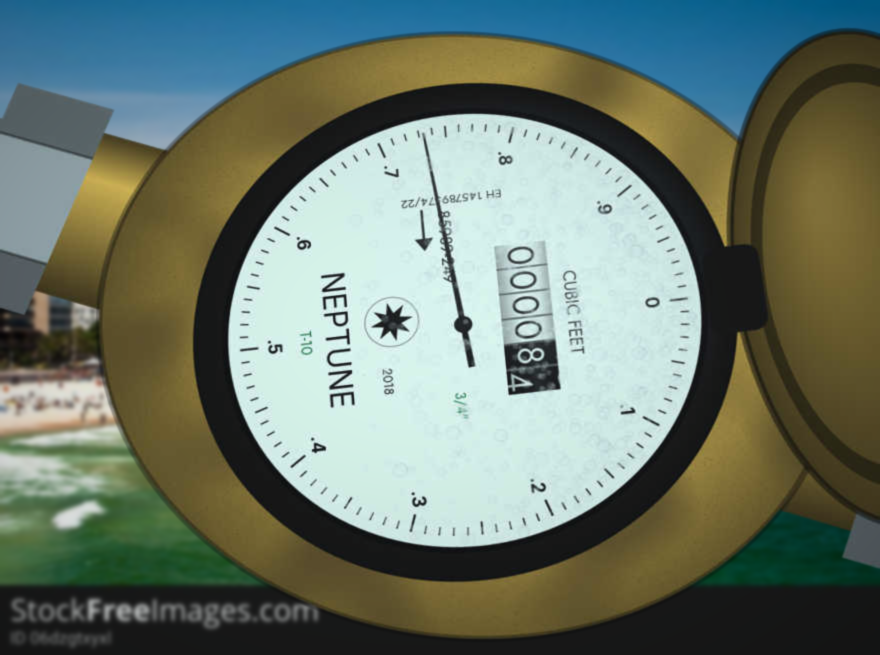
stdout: 83.73 ft³
